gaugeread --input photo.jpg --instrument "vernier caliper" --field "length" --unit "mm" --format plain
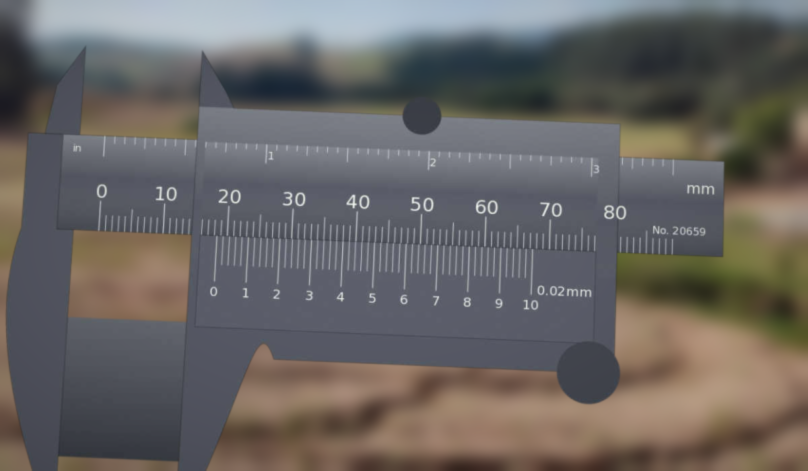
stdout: 18.4 mm
